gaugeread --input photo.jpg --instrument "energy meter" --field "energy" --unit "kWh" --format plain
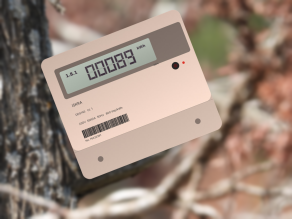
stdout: 89 kWh
